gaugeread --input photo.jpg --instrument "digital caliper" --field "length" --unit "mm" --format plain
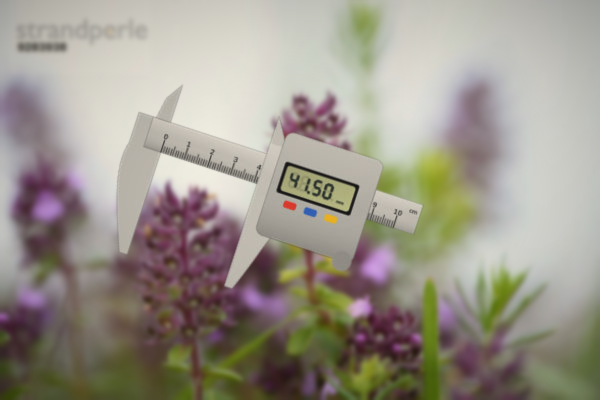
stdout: 41.50 mm
